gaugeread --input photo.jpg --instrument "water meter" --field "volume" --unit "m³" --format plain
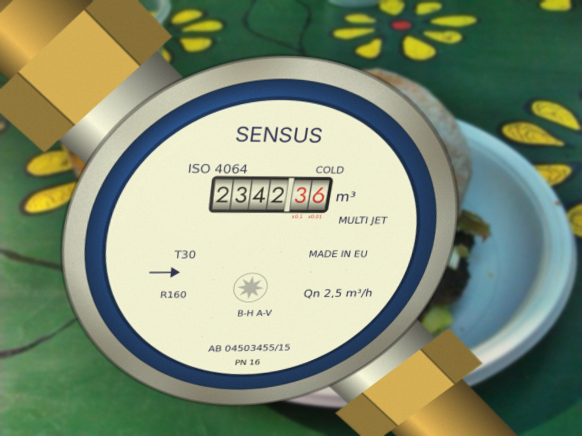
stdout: 2342.36 m³
